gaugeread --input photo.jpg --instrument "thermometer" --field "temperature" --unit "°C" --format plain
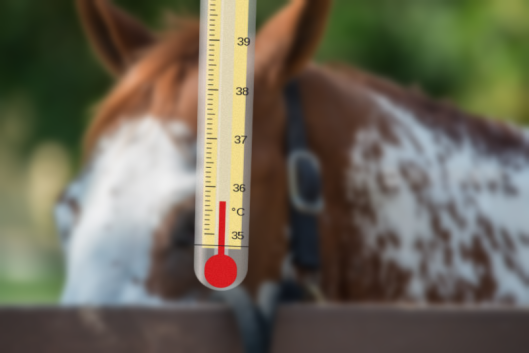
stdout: 35.7 °C
